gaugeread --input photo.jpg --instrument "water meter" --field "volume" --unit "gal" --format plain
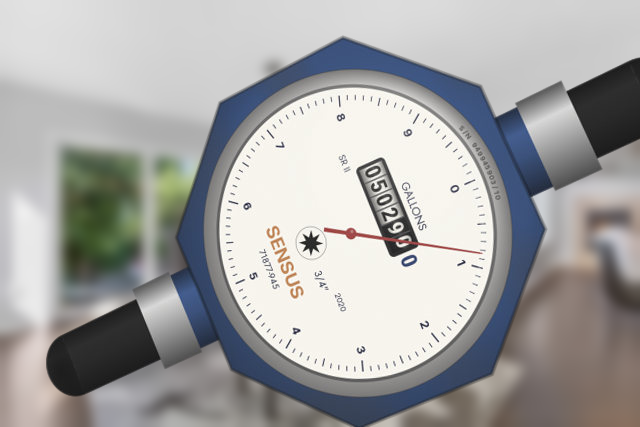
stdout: 502900.8 gal
